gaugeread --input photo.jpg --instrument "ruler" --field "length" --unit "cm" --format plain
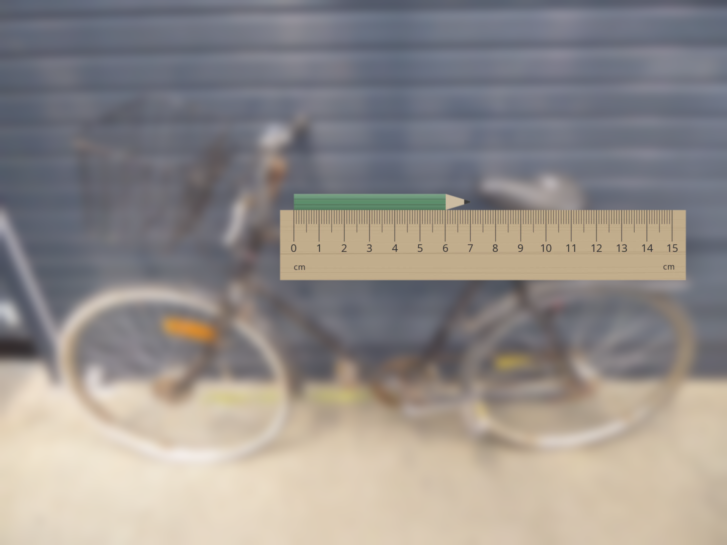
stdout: 7 cm
